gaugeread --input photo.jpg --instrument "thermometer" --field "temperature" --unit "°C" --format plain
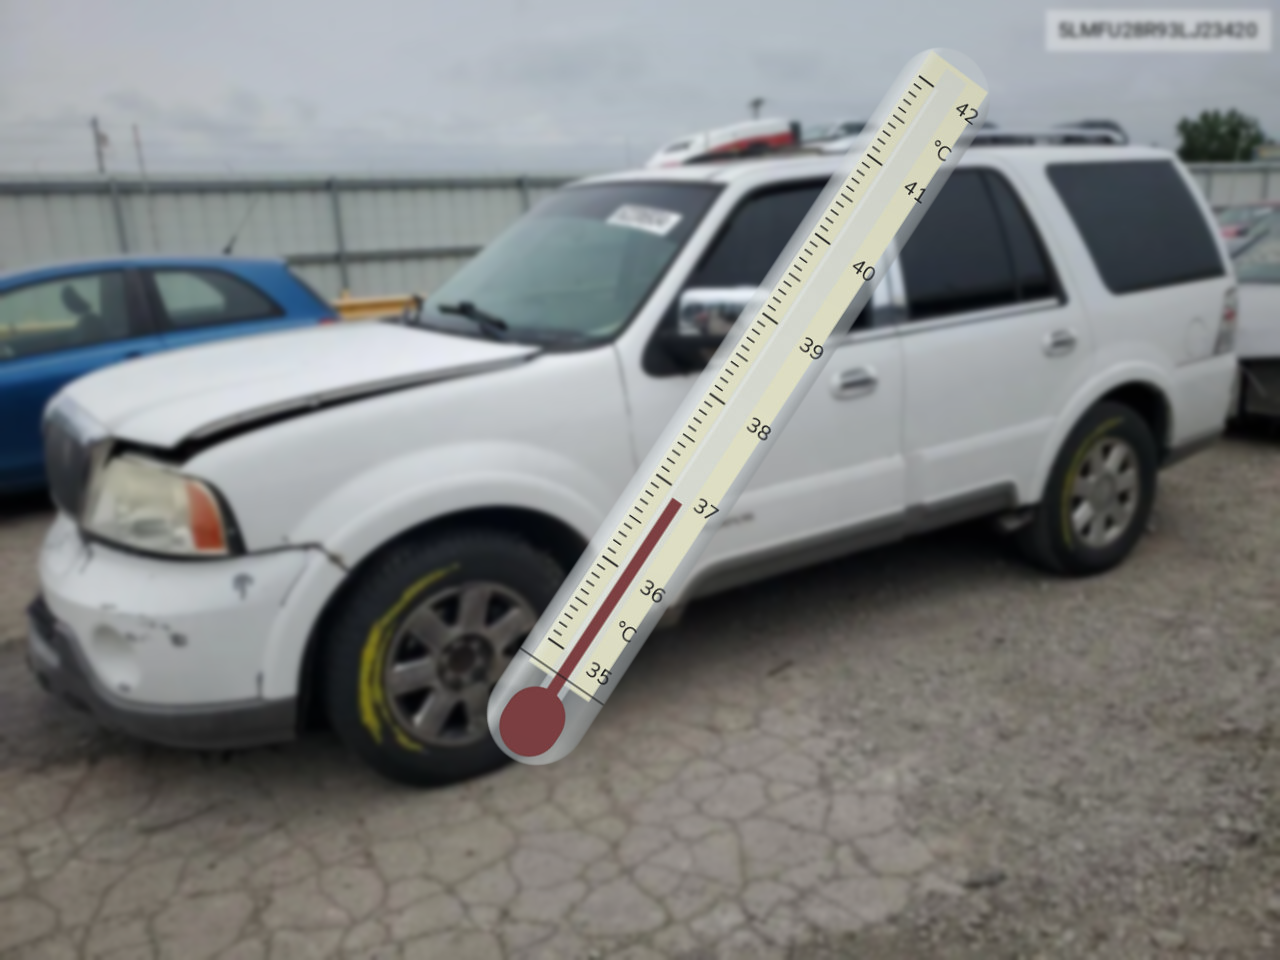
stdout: 36.9 °C
